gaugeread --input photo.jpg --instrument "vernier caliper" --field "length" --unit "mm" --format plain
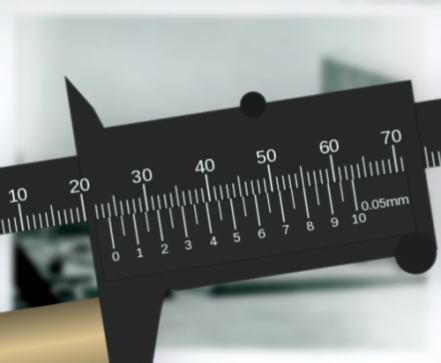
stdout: 23.8 mm
